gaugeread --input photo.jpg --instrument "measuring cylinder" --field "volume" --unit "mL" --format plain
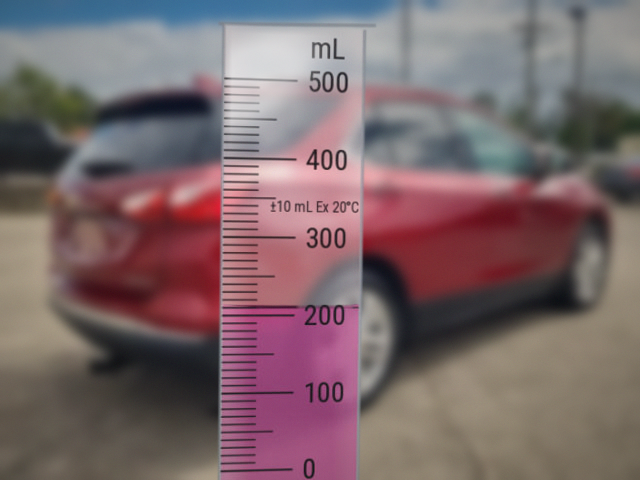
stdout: 210 mL
